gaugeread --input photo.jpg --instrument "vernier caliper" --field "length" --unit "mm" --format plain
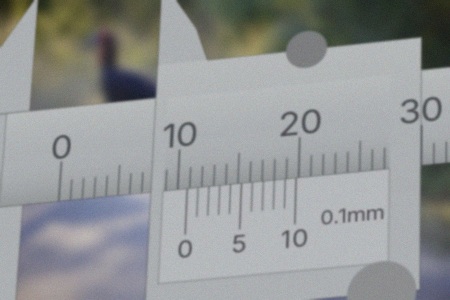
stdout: 10.8 mm
